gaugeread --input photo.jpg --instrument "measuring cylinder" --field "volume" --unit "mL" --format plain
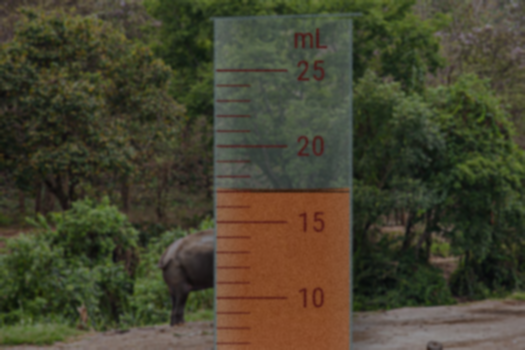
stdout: 17 mL
